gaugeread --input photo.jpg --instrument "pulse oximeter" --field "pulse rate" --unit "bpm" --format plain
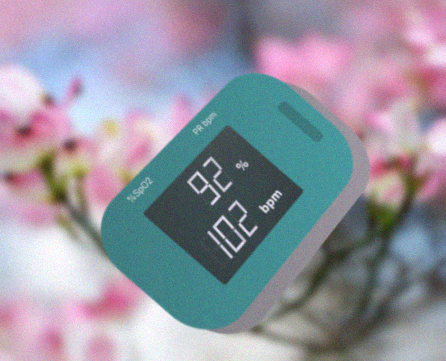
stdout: 102 bpm
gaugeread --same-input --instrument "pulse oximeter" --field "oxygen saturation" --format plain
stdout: 92 %
